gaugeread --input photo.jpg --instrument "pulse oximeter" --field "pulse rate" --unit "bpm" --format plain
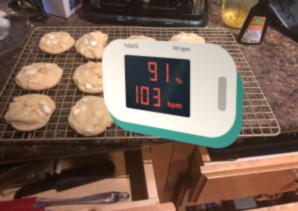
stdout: 103 bpm
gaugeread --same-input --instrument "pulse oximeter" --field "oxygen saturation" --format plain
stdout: 91 %
